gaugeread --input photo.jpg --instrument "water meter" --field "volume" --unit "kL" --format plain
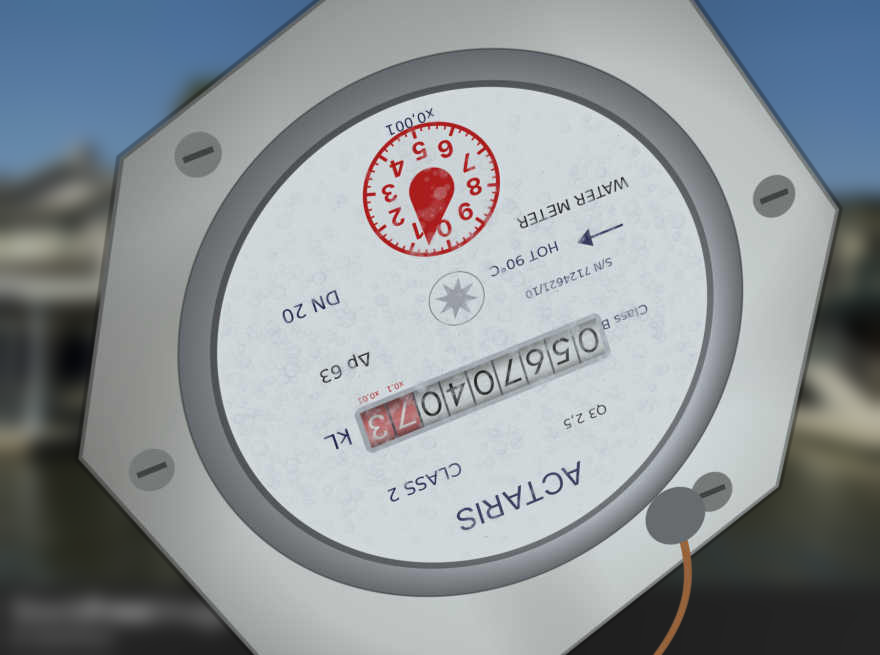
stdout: 567040.730 kL
